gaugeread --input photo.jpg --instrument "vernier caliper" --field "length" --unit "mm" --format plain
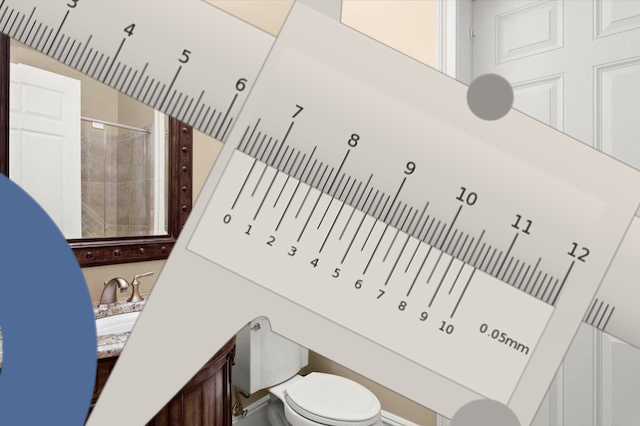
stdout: 67.4 mm
